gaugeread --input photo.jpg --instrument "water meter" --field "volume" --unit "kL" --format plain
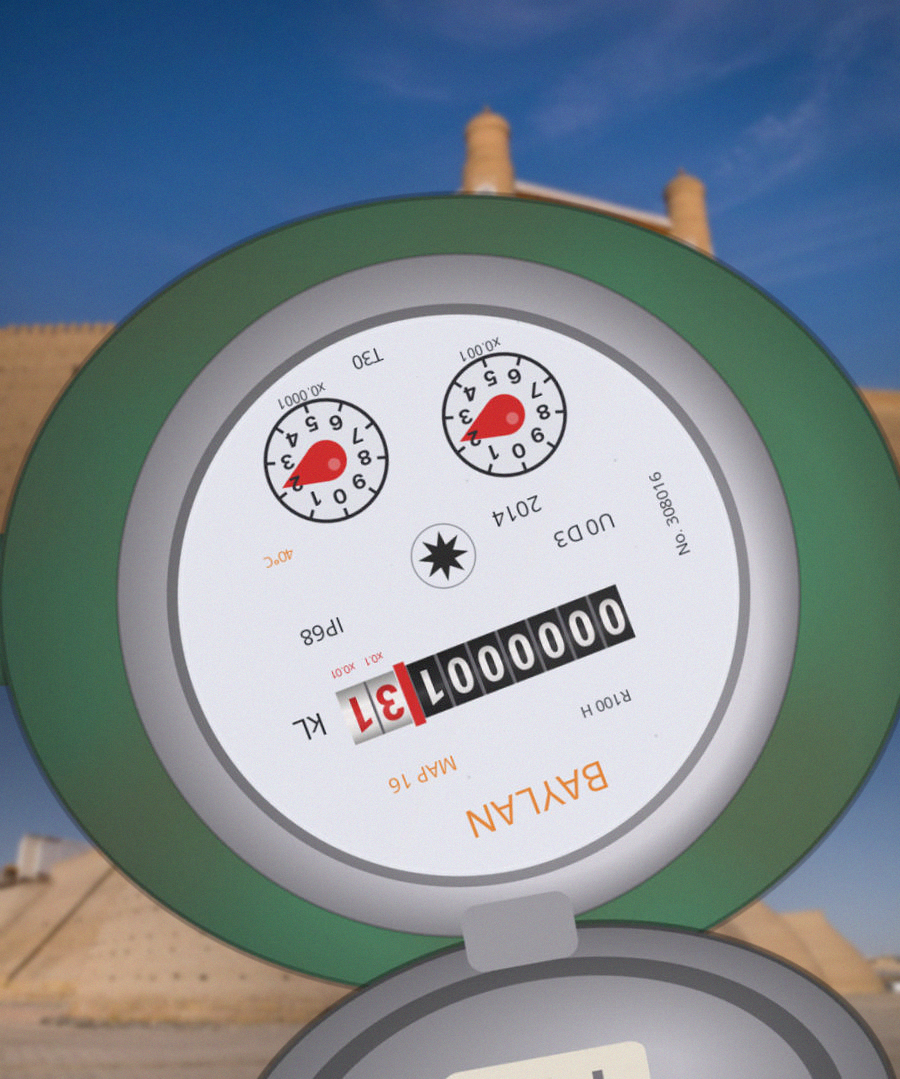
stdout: 1.3122 kL
